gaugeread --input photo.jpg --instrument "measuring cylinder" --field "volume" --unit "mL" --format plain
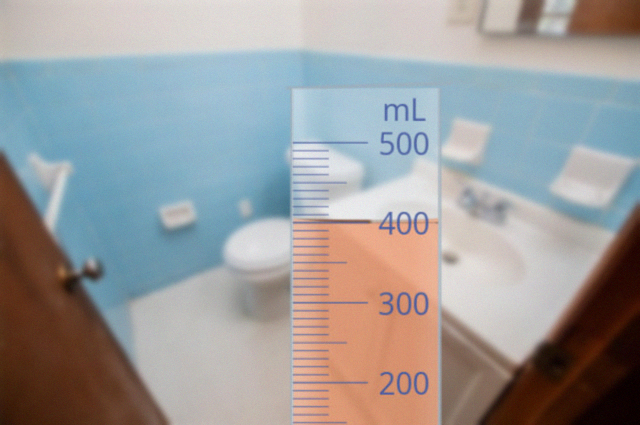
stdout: 400 mL
